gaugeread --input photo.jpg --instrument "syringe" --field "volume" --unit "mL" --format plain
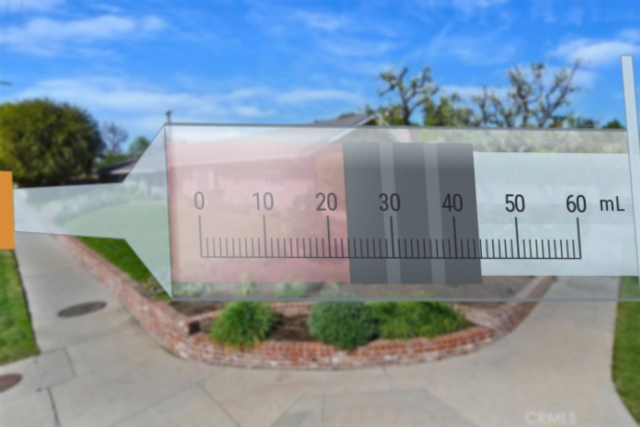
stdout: 23 mL
